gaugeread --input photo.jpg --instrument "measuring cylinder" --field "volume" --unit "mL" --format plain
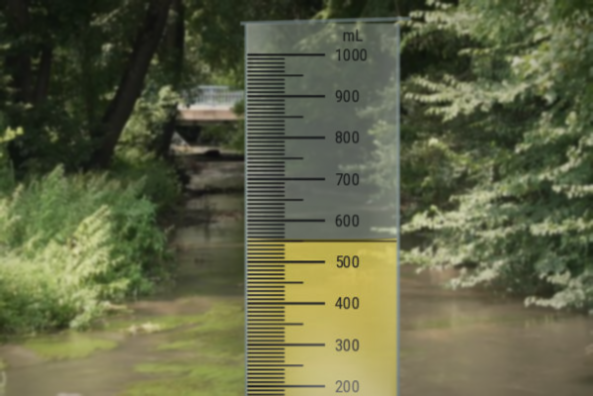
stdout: 550 mL
